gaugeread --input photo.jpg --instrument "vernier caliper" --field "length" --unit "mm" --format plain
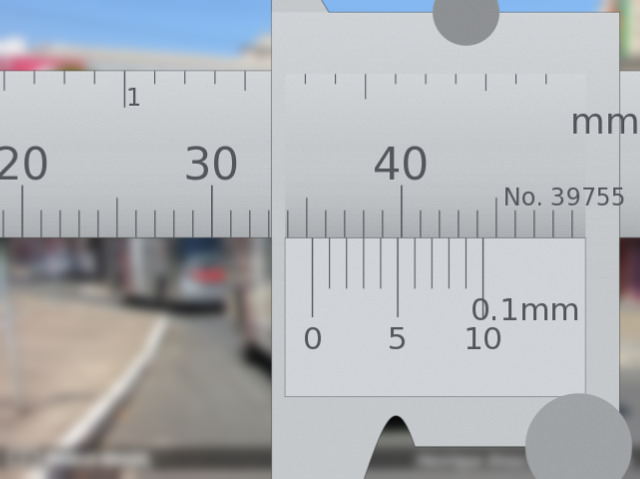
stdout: 35.3 mm
